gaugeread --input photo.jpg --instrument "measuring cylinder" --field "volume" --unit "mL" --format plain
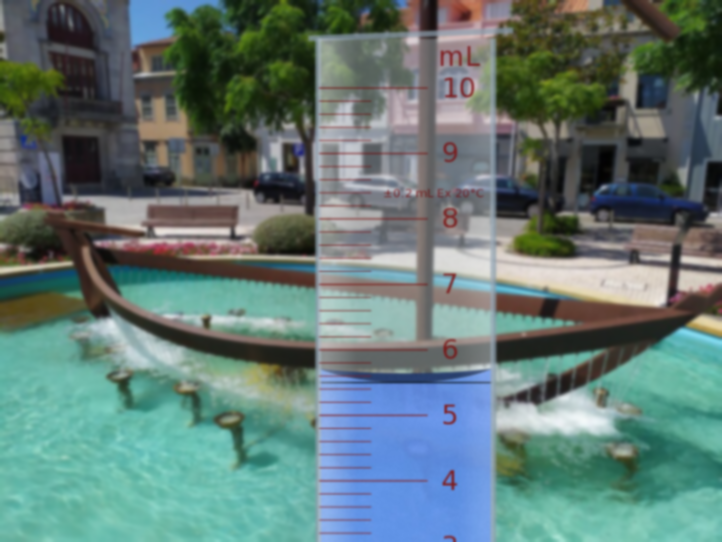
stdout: 5.5 mL
